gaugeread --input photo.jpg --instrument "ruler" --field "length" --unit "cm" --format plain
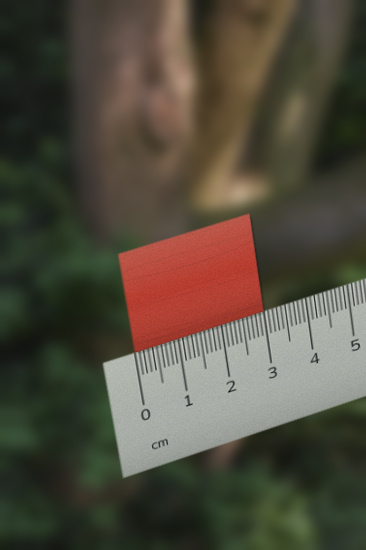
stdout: 3 cm
